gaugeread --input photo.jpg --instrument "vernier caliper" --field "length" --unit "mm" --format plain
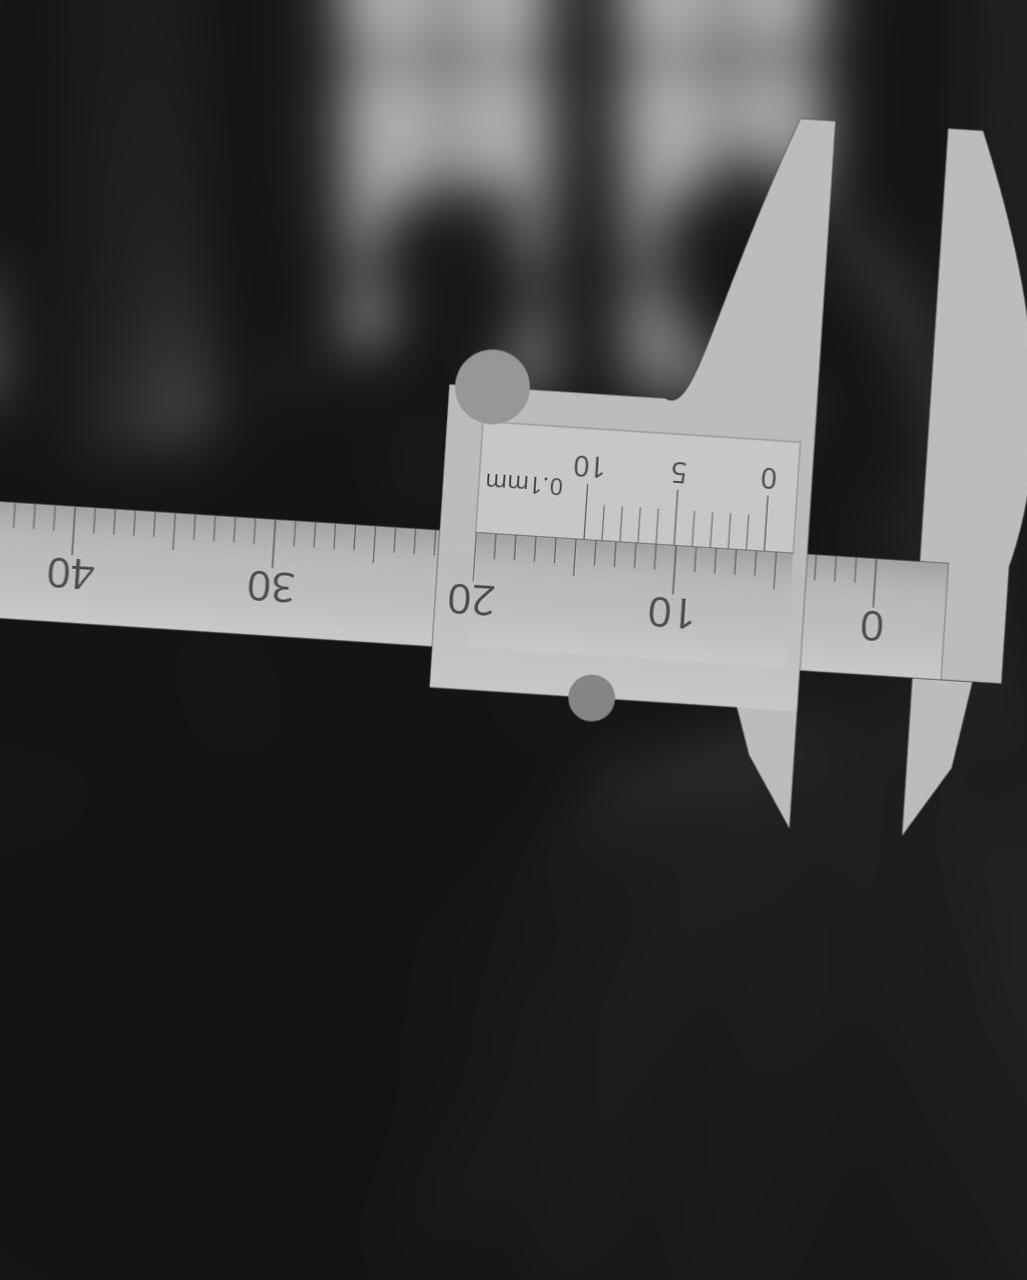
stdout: 5.6 mm
